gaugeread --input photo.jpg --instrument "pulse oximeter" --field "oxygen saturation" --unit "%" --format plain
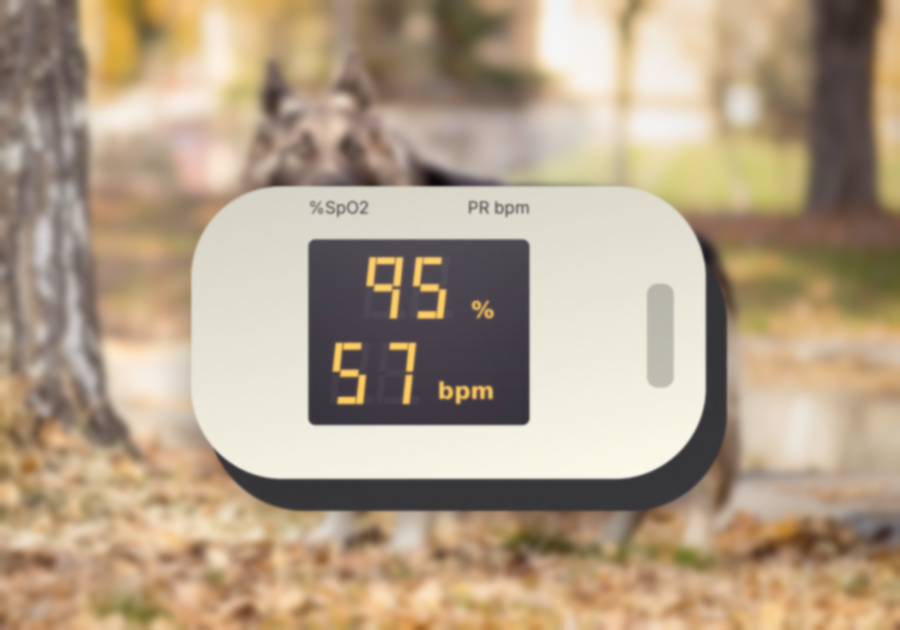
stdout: 95 %
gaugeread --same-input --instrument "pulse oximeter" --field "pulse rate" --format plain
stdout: 57 bpm
